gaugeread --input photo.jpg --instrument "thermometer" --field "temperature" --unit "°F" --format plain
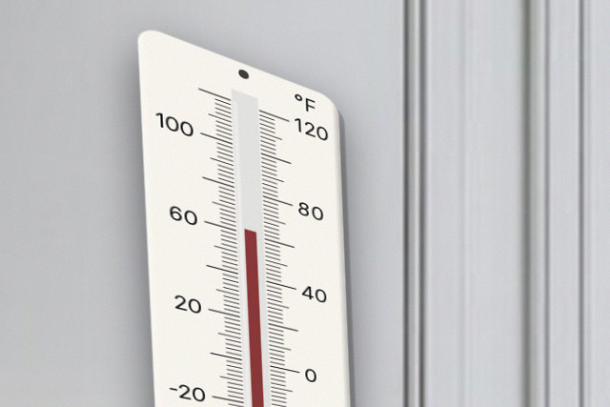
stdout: 62 °F
